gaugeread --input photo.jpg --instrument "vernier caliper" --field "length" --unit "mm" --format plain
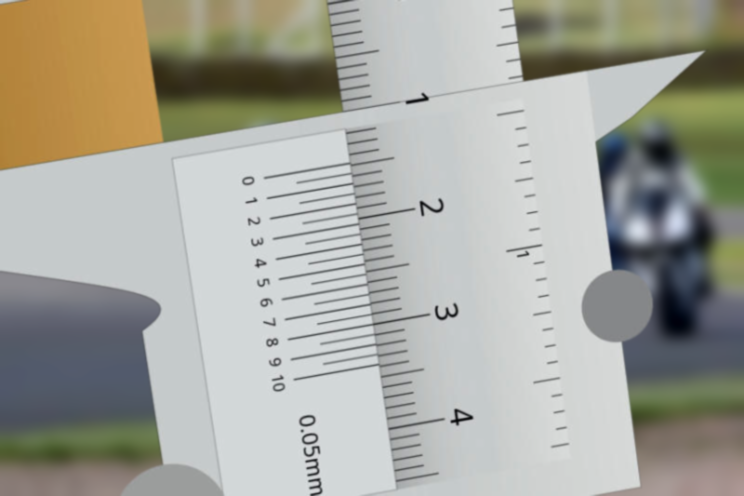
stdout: 14.8 mm
